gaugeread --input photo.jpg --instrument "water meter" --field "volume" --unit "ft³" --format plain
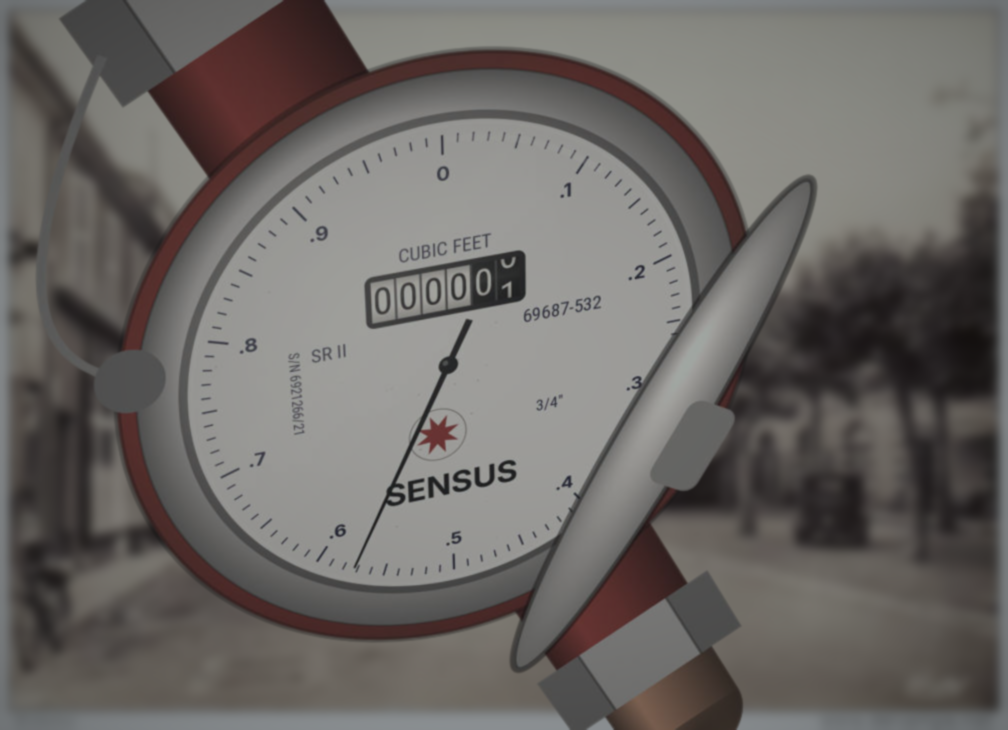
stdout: 0.57 ft³
